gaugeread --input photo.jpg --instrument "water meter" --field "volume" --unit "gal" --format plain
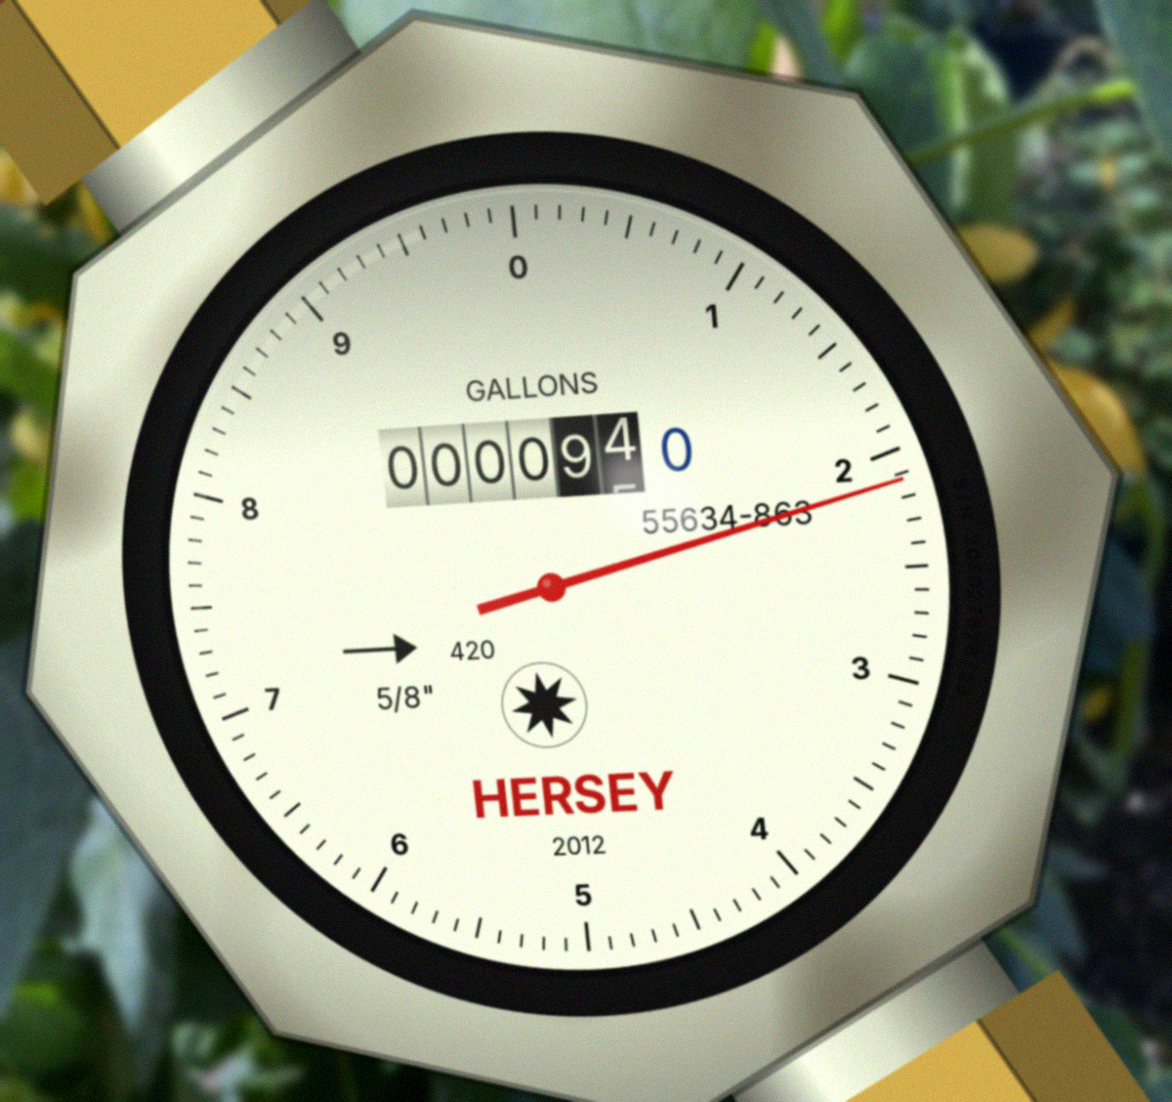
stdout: 942.1 gal
